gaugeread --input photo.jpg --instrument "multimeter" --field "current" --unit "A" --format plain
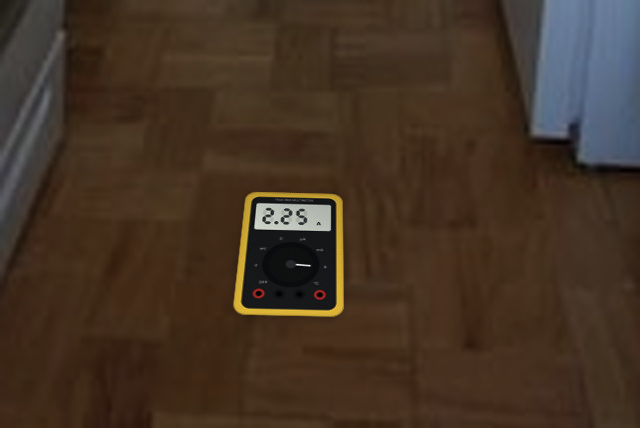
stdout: 2.25 A
